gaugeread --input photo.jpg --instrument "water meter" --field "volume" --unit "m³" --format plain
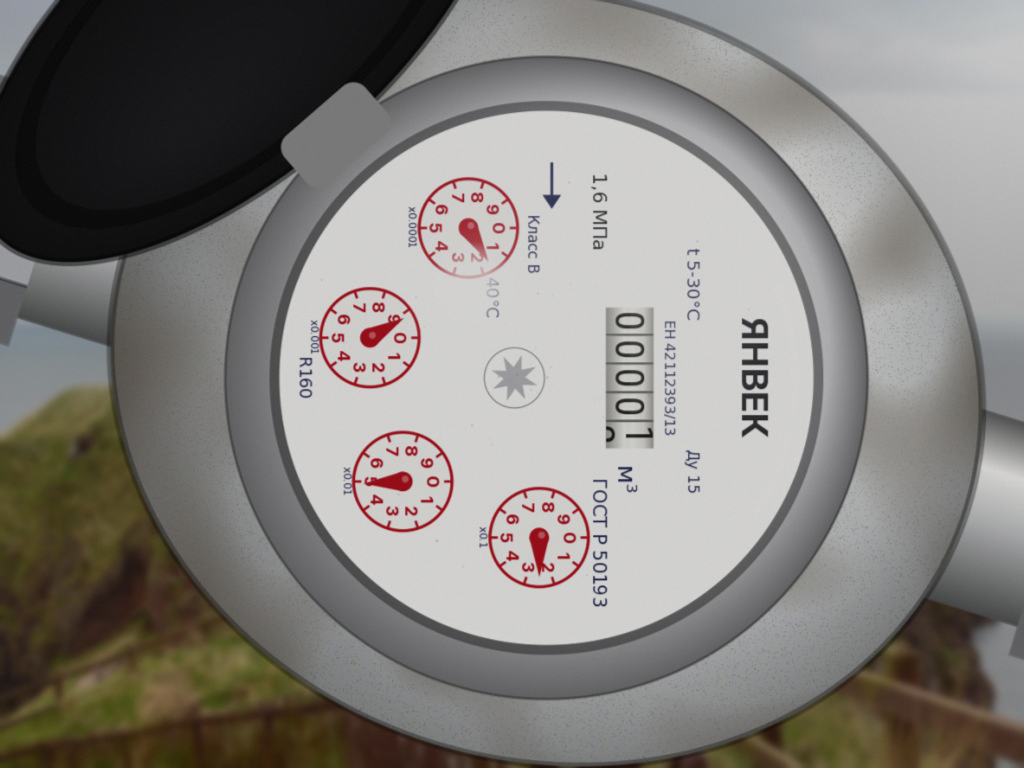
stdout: 1.2491 m³
